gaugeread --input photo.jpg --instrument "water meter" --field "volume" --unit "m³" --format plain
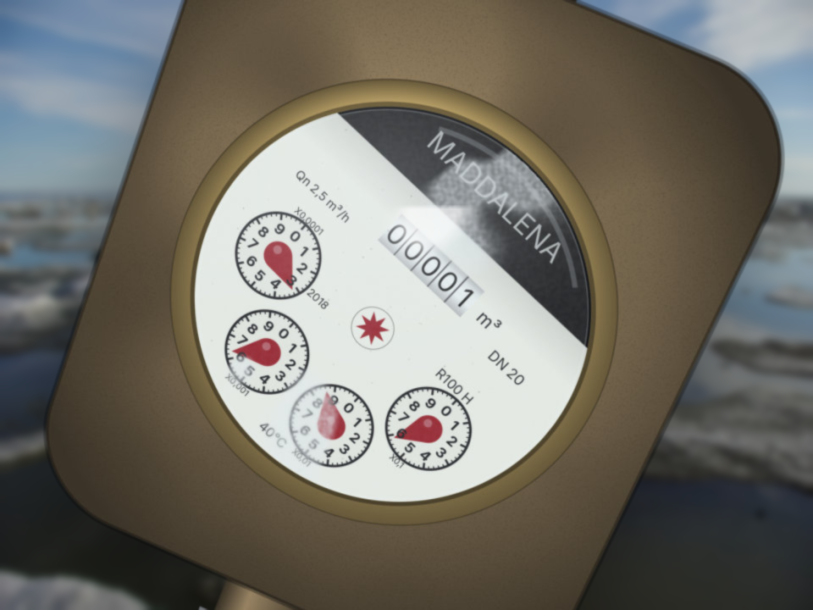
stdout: 1.5863 m³
